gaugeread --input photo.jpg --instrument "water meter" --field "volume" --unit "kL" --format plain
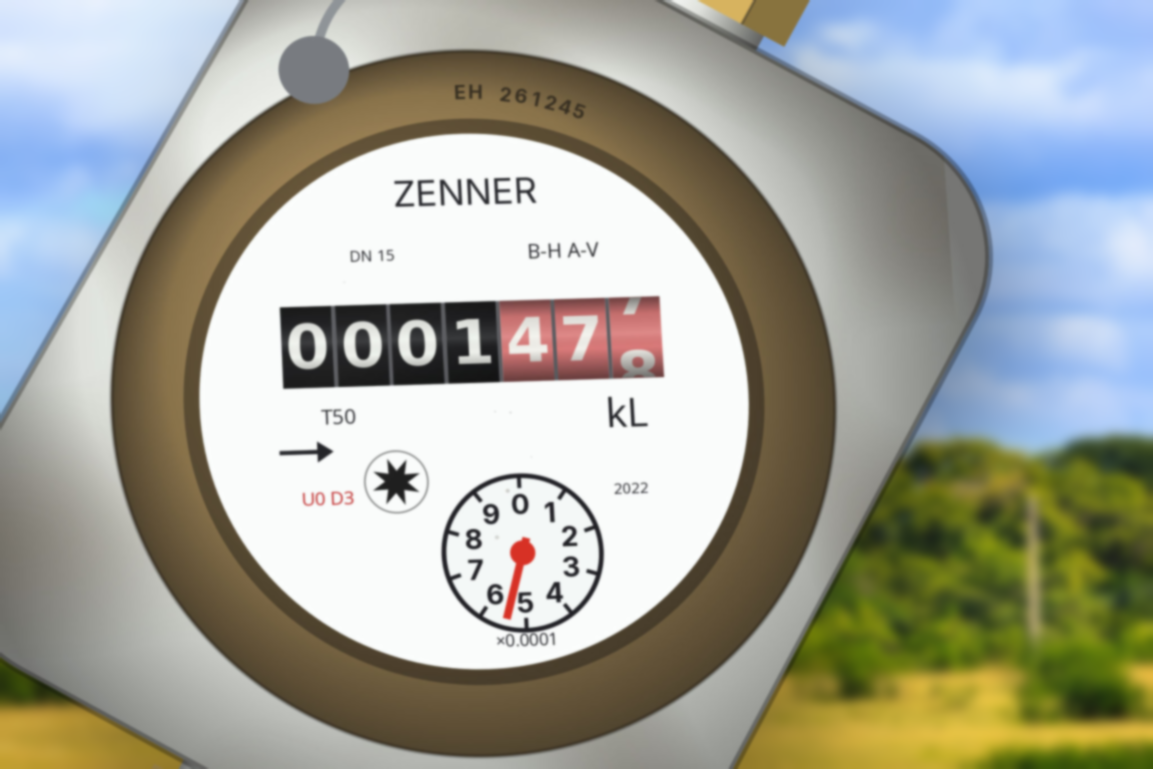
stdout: 1.4775 kL
